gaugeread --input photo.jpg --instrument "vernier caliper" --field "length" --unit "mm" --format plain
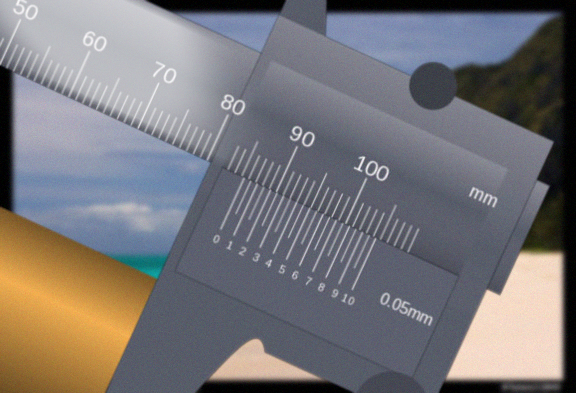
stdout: 85.4 mm
